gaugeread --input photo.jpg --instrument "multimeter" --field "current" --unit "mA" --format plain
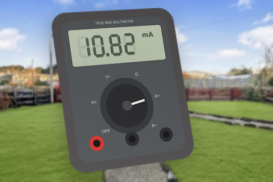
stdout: 10.82 mA
